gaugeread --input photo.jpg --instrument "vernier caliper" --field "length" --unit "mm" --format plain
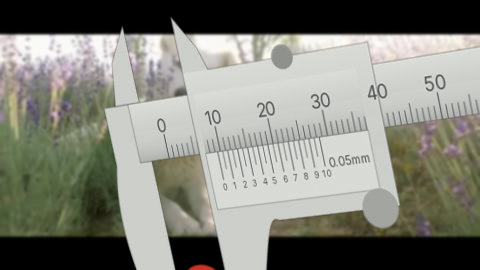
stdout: 9.5 mm
